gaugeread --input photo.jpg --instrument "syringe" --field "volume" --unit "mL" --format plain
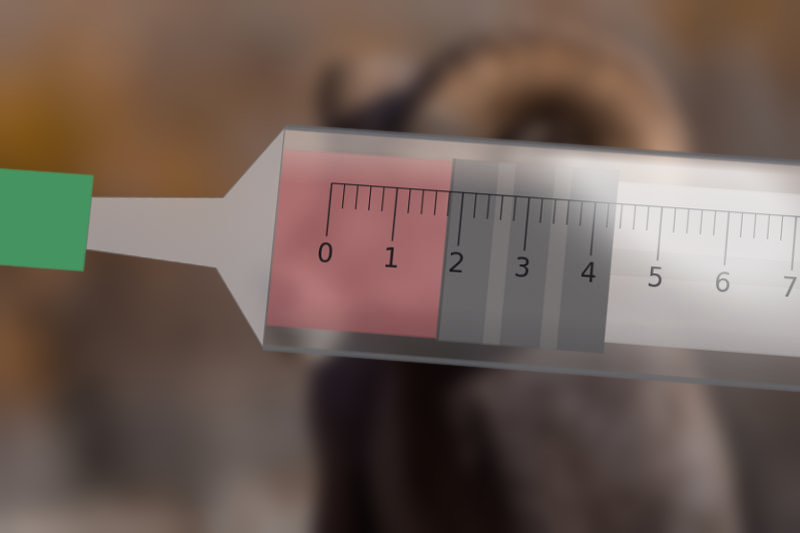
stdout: 1.8 mL
